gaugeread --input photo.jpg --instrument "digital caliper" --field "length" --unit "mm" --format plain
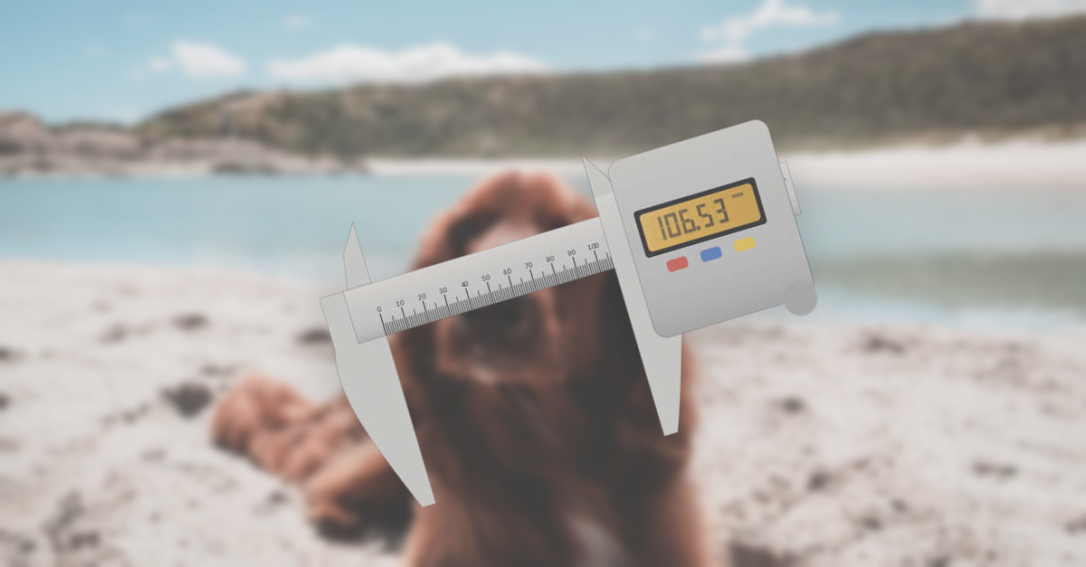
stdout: 106.53 mm
